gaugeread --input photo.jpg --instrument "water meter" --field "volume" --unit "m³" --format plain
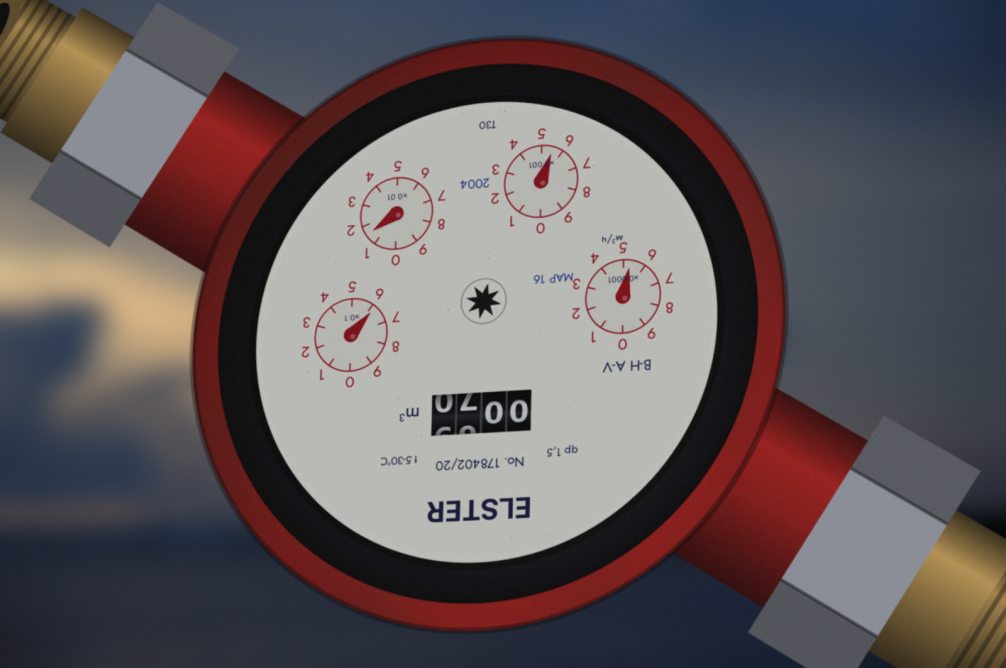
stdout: 69.6155 m³
